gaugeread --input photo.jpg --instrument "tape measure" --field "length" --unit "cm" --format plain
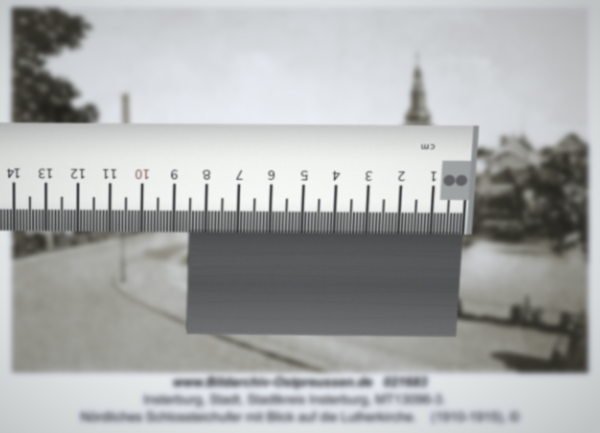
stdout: 8.5 cm
